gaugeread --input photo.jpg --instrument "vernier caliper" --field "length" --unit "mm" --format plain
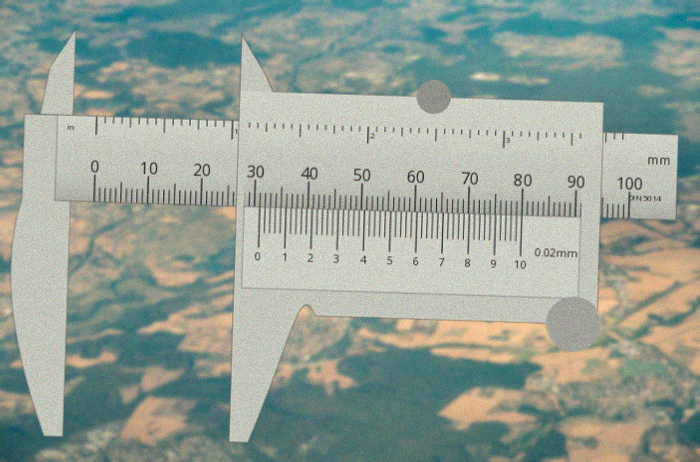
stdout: 31.0 mm
